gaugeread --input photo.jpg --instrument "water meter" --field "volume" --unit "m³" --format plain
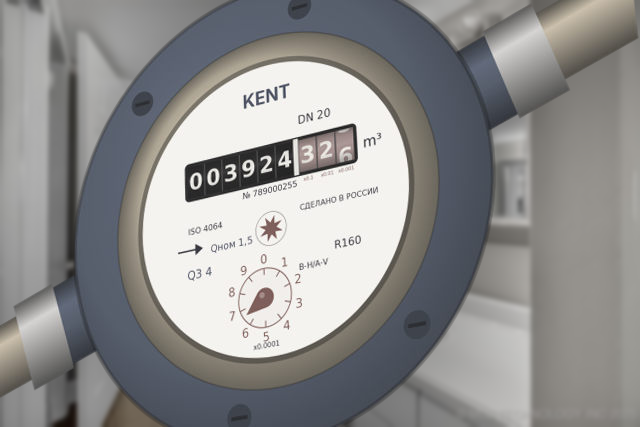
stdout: 3924.3256 m³
